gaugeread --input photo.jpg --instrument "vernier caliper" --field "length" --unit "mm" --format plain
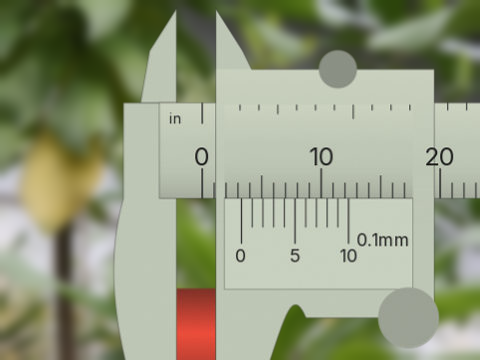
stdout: 3.3 mm
